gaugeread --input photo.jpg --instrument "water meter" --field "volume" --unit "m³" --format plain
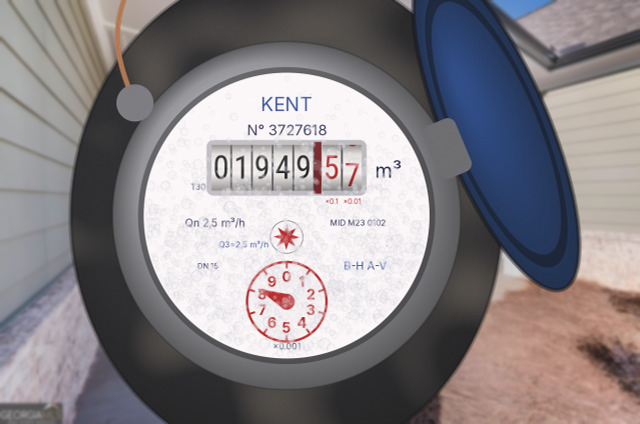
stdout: 1949.568 m³
